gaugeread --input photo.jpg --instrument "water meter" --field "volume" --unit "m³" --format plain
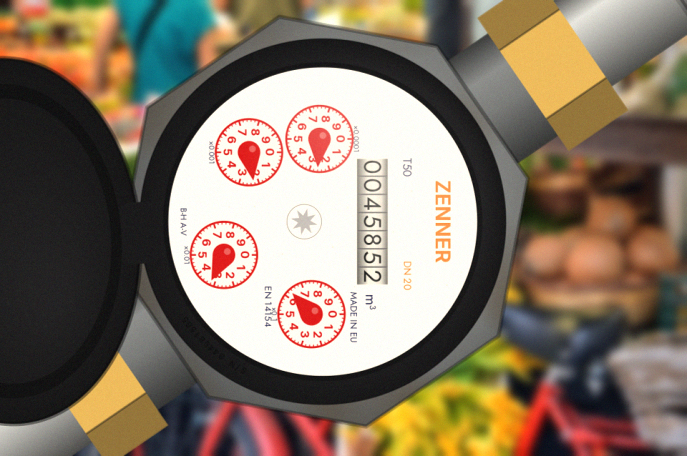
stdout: 45852.6322 m³
